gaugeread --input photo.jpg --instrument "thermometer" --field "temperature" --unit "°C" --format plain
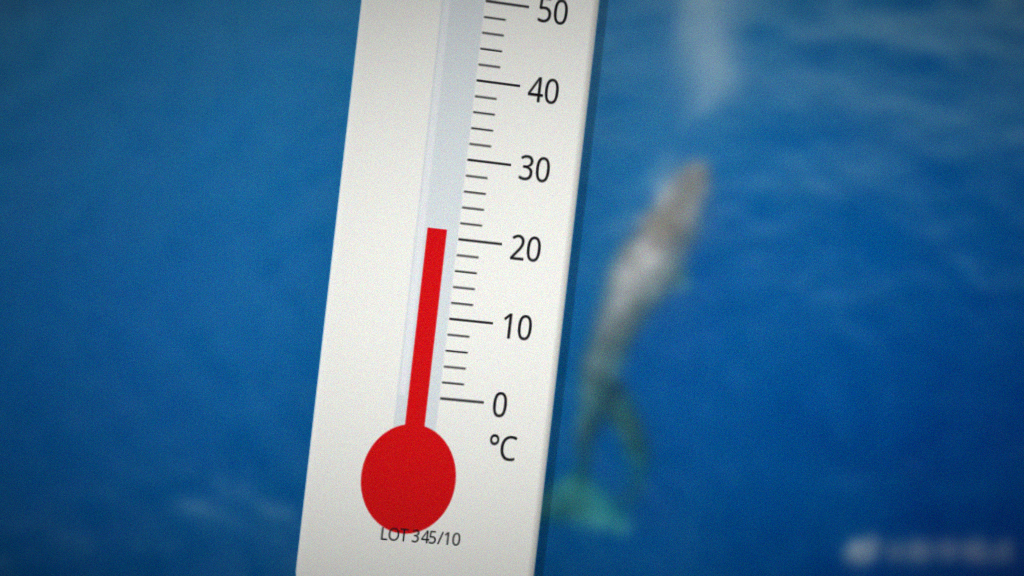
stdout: 21 °C
